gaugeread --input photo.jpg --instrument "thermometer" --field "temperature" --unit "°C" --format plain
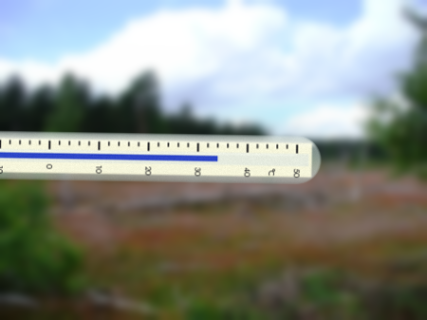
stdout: 34 °C
